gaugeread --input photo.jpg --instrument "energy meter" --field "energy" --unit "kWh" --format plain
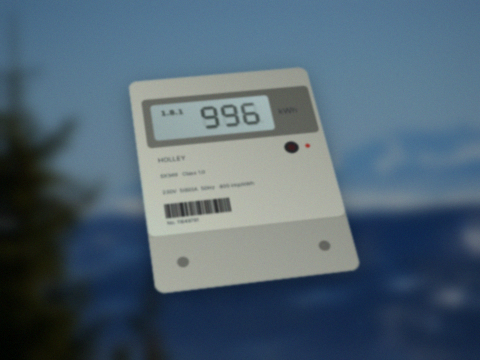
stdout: 996 kWh
